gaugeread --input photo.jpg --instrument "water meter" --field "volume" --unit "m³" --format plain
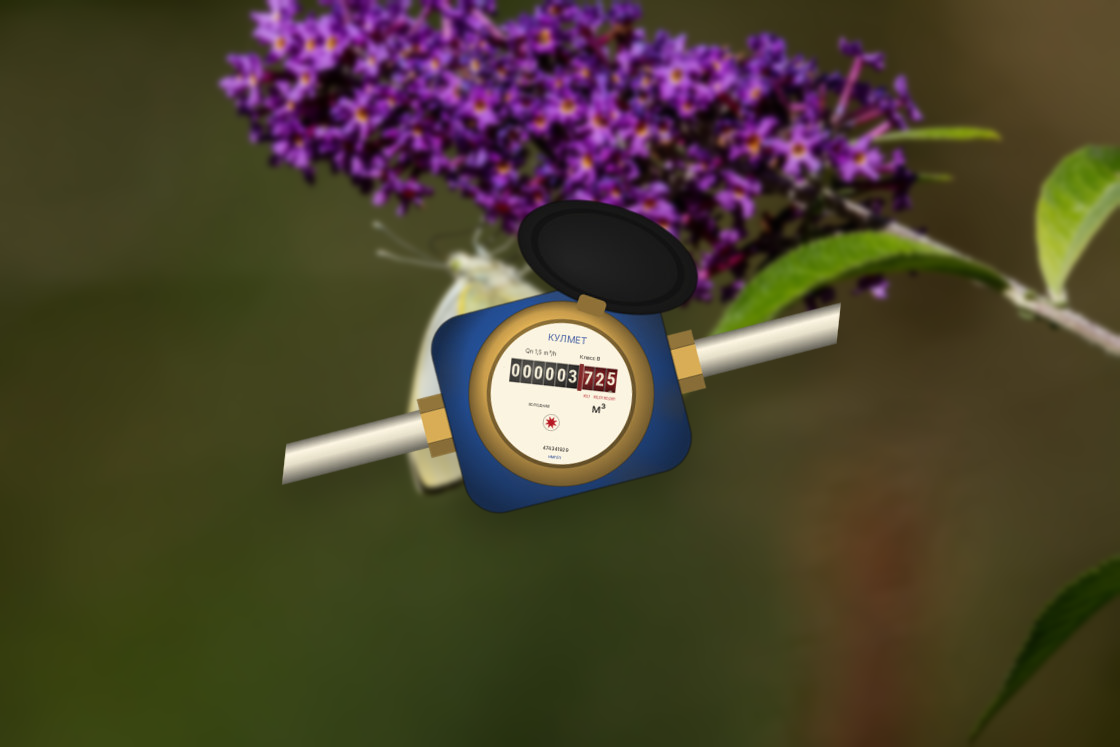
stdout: 3.725 m³
